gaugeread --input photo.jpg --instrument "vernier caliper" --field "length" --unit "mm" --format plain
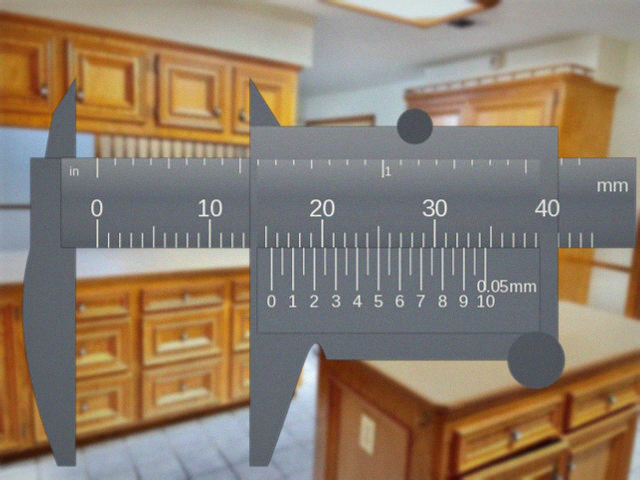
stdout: 15.5 mm
